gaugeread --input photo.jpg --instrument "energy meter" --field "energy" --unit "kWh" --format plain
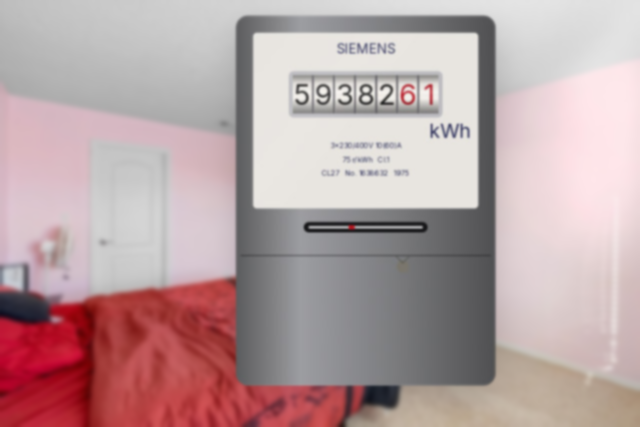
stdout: 59382.61 kWh
